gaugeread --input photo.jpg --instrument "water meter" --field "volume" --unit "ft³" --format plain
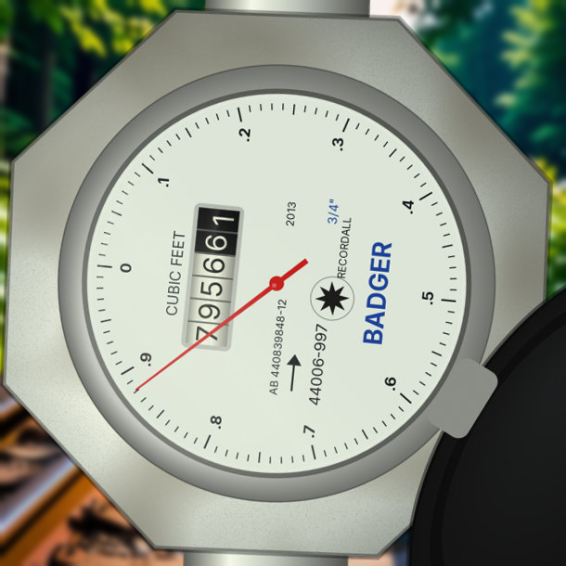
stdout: 795660.88 ft³
